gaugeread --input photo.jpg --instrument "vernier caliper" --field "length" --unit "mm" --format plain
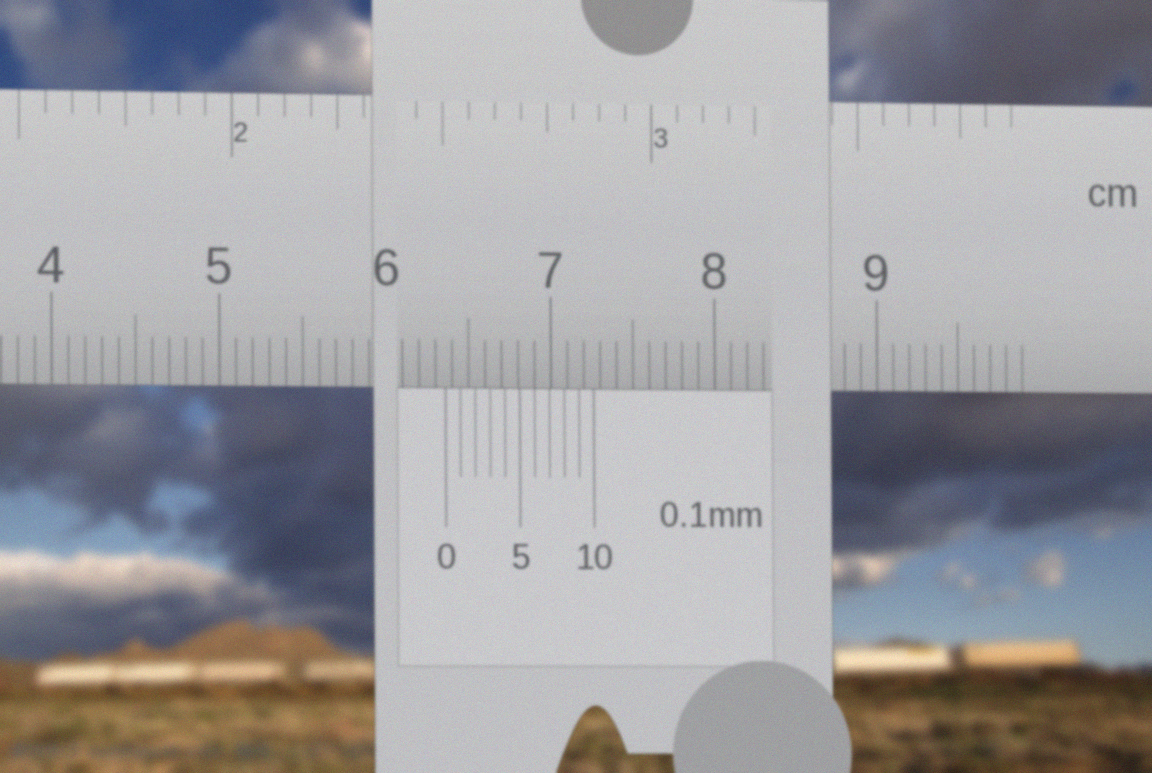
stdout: 63.6 mm
